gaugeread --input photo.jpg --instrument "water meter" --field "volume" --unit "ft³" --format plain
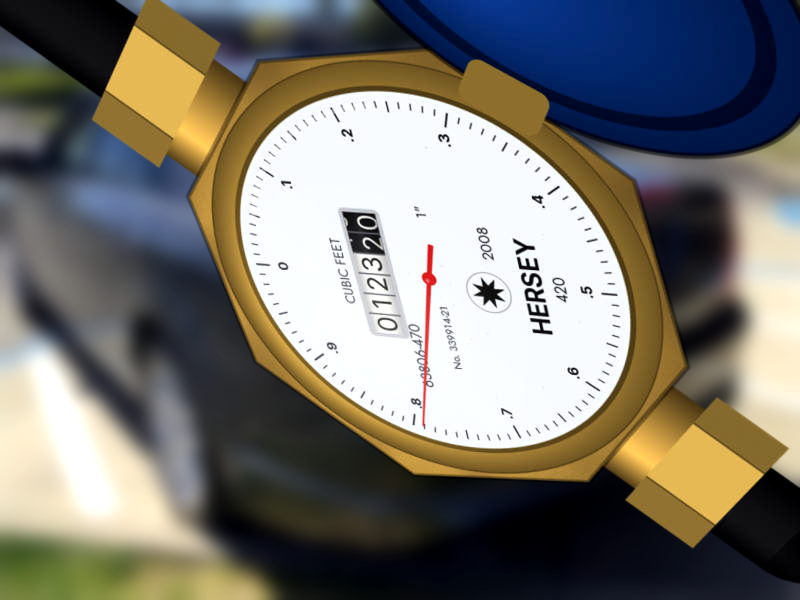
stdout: 12319.79 ft³
